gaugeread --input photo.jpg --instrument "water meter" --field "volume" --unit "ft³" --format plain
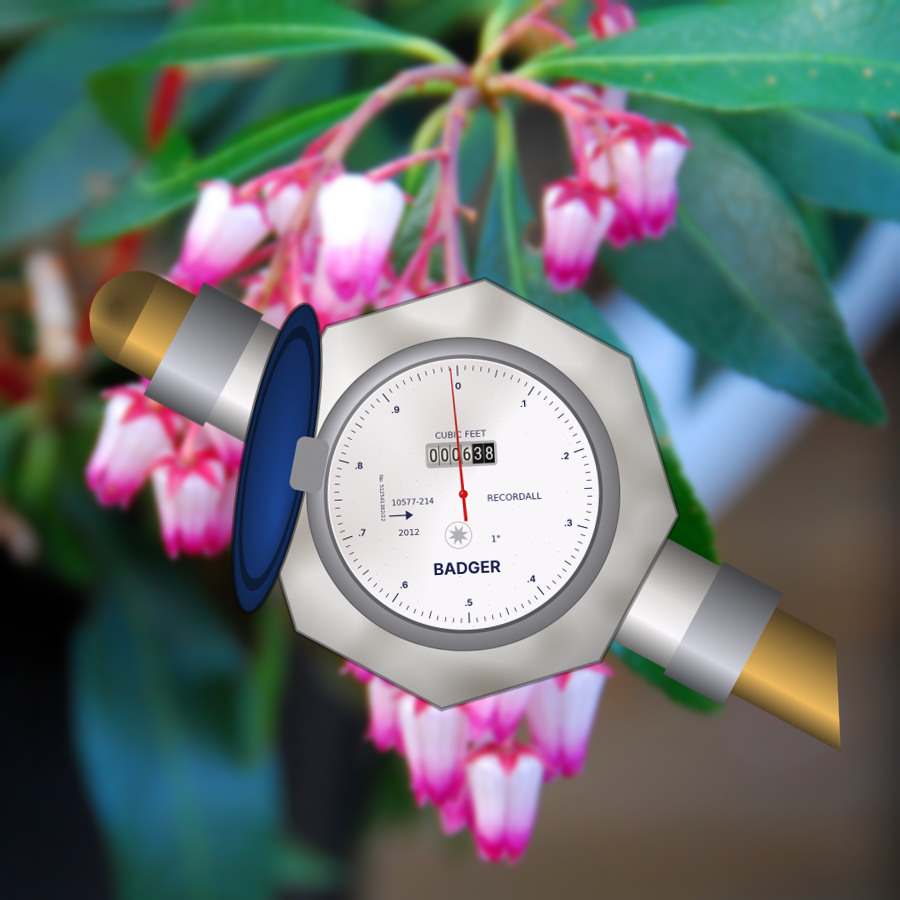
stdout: 637.99 ft³
